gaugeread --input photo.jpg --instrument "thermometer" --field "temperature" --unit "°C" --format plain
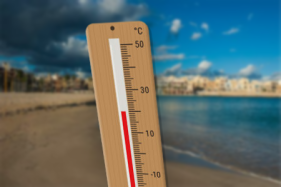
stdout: 20 °C
